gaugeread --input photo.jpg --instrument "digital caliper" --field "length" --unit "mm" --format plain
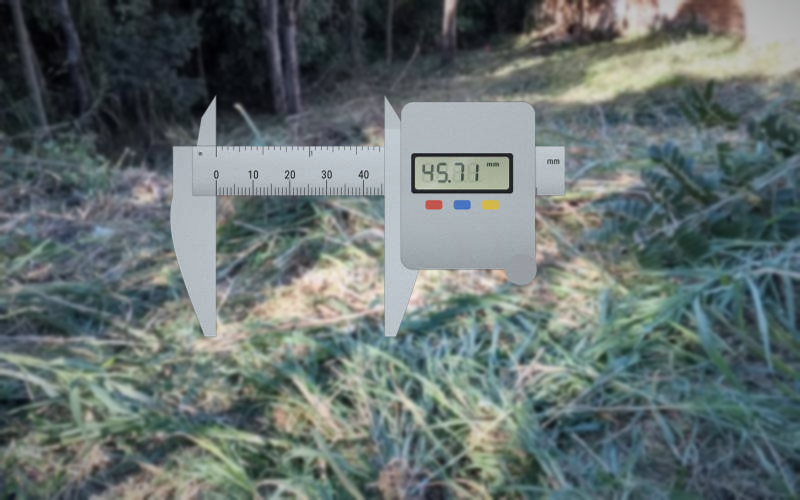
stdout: 45.71 mm
